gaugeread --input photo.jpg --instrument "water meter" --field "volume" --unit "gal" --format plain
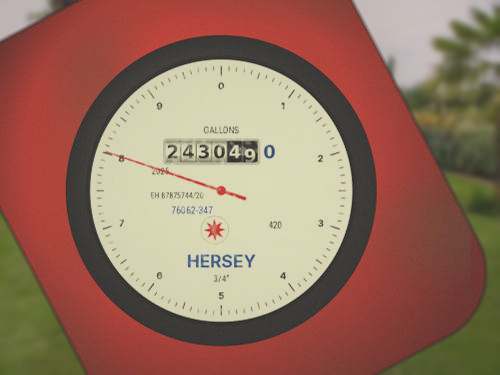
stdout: 2430488.0 gal
